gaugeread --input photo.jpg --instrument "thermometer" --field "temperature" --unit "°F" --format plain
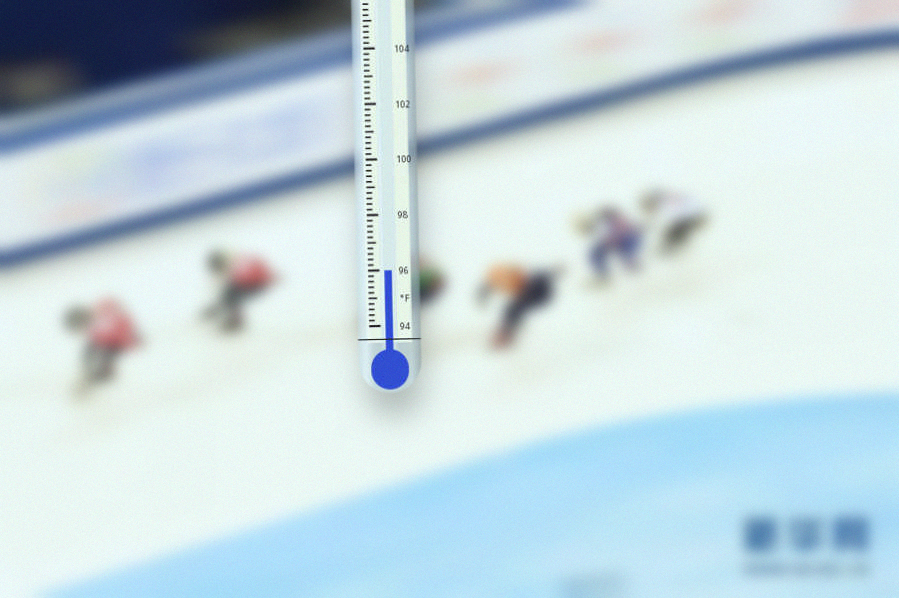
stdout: 96 °F
